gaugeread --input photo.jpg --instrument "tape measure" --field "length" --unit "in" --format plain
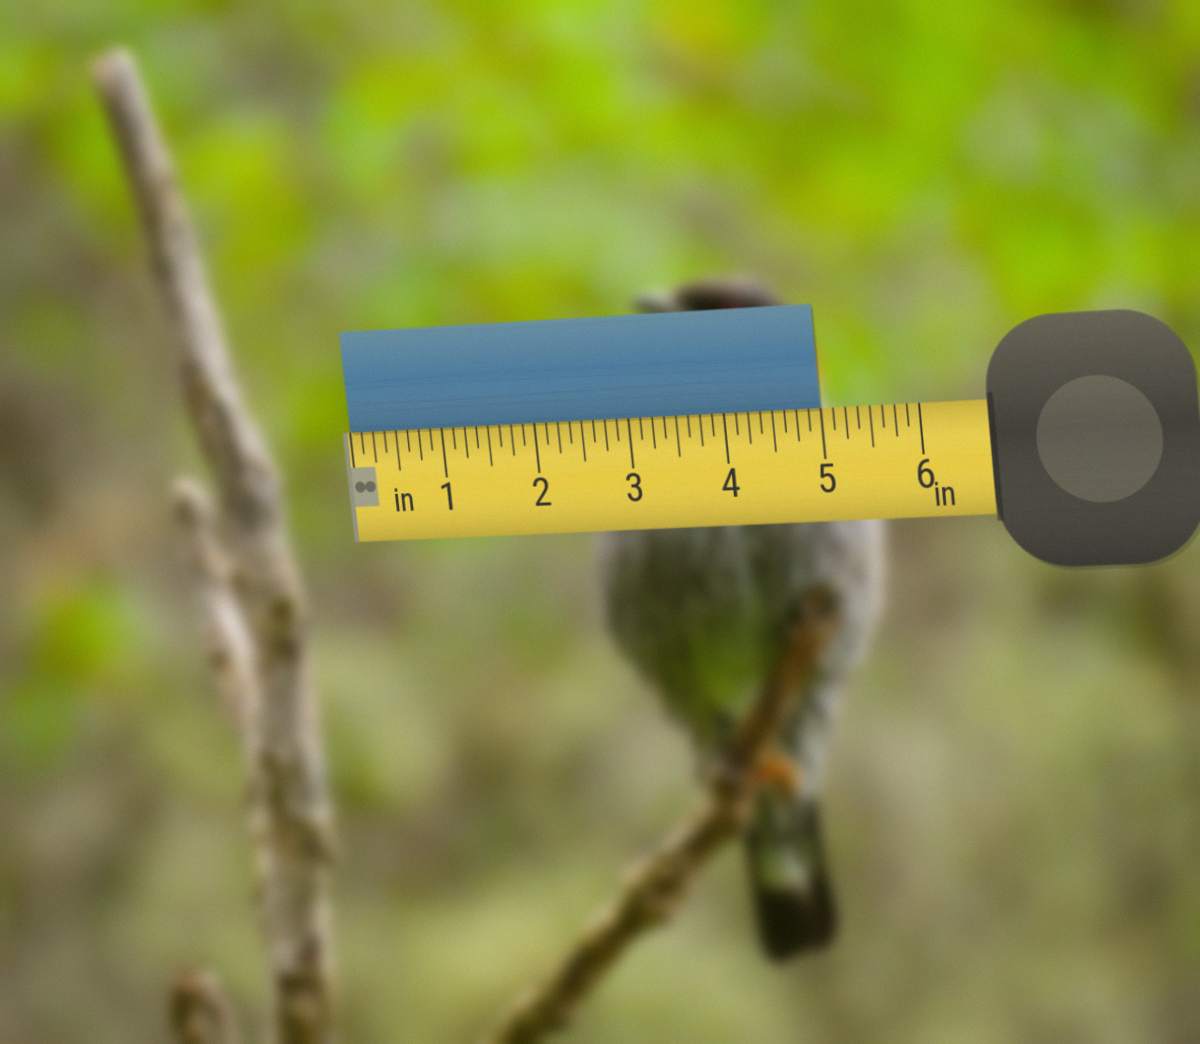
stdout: 5 in
